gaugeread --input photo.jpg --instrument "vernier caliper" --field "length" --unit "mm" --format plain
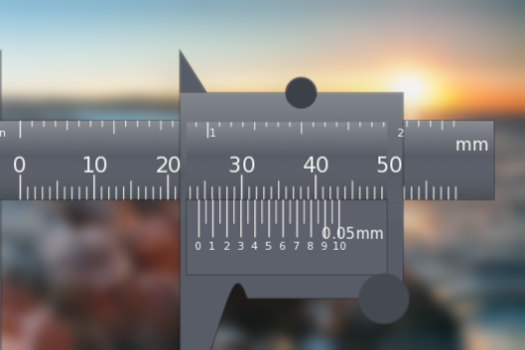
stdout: 24.2 mm
